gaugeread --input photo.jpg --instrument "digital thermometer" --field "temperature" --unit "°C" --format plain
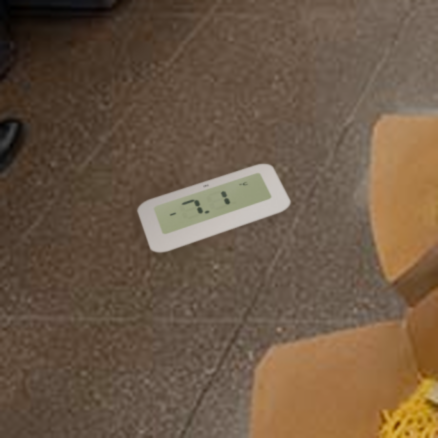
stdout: -7.1 °C
